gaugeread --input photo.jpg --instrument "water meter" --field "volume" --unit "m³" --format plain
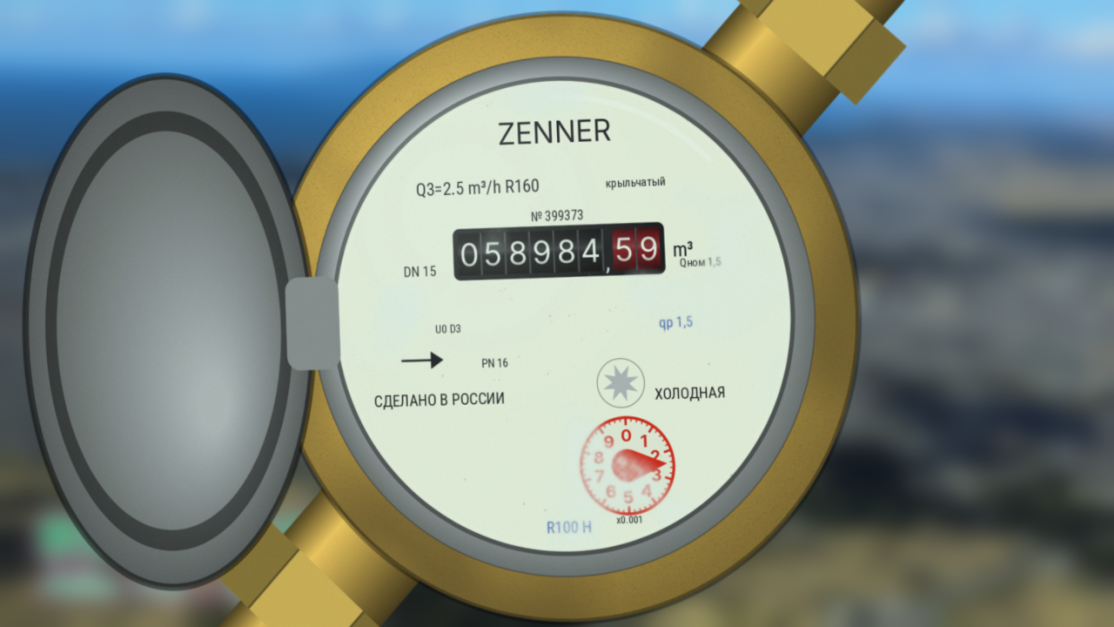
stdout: 58984.592 m³
